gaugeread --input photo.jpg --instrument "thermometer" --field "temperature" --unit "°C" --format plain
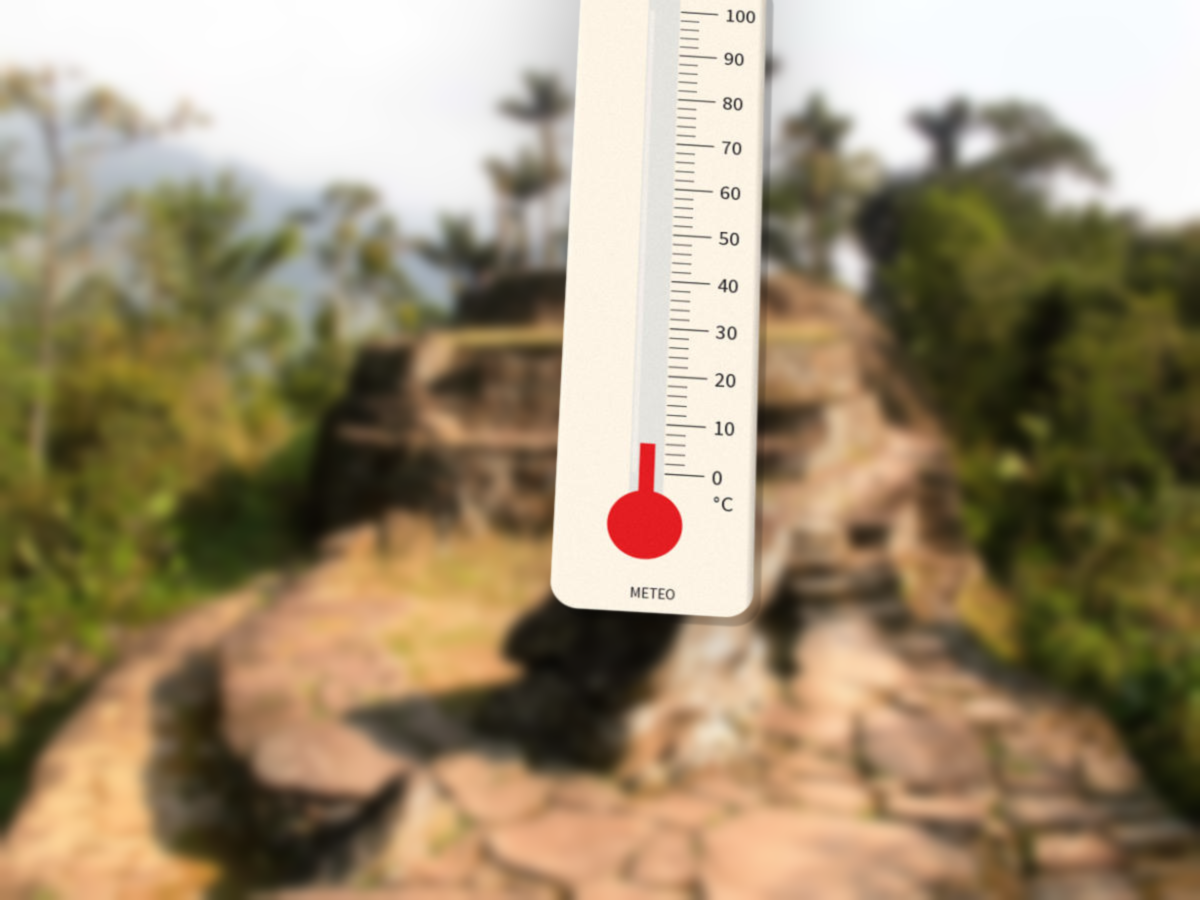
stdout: 6 °C
